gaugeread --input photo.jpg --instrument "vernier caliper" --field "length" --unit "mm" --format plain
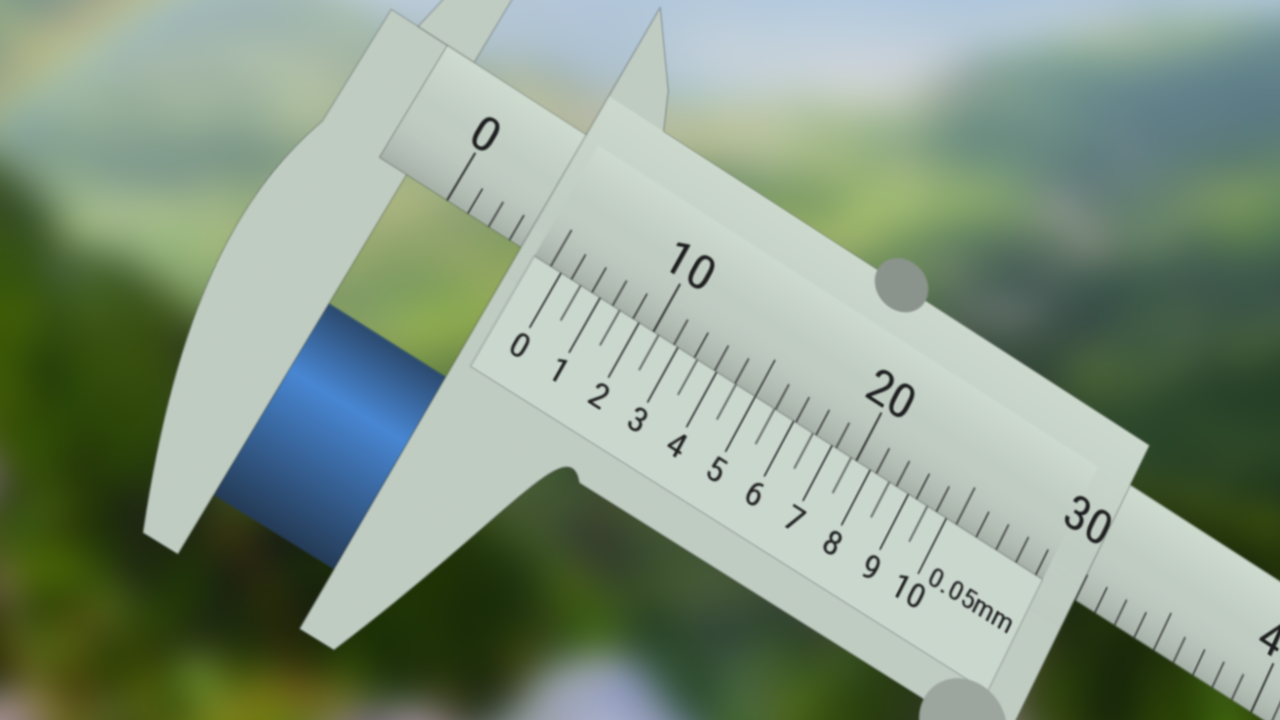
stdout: 5.5 mm
